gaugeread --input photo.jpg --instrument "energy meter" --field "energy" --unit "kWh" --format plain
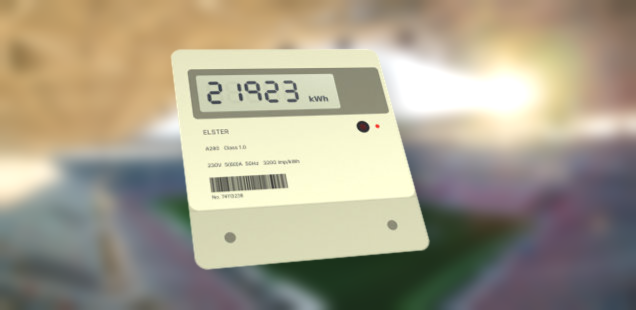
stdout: 21923 kWh
